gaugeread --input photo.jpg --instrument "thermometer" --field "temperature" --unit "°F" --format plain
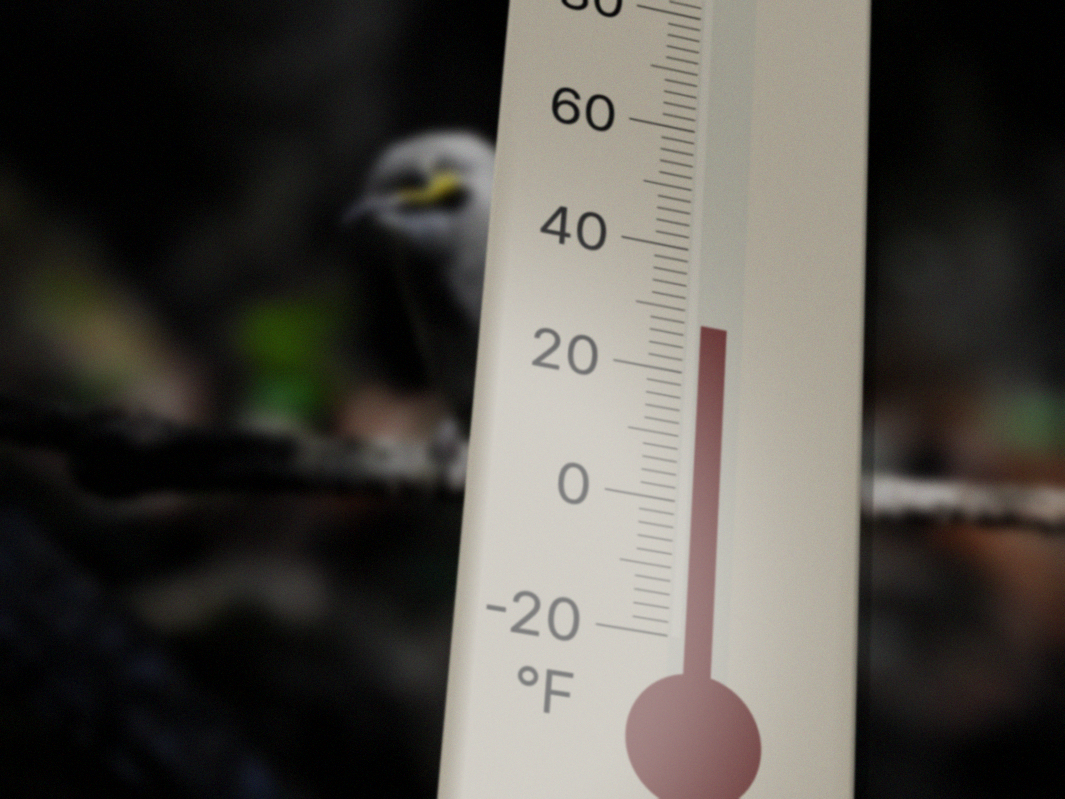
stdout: 28 °F
